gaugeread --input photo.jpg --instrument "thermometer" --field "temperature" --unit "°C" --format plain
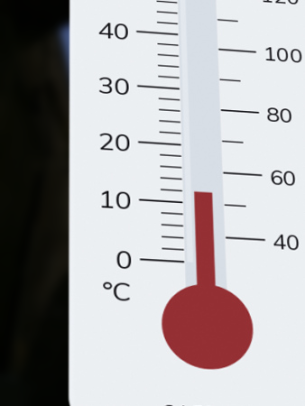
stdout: 12 °C
